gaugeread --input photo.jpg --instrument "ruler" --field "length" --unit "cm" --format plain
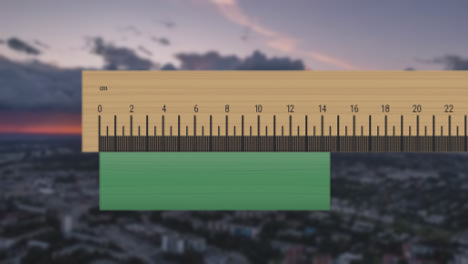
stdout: 14.5 cm
